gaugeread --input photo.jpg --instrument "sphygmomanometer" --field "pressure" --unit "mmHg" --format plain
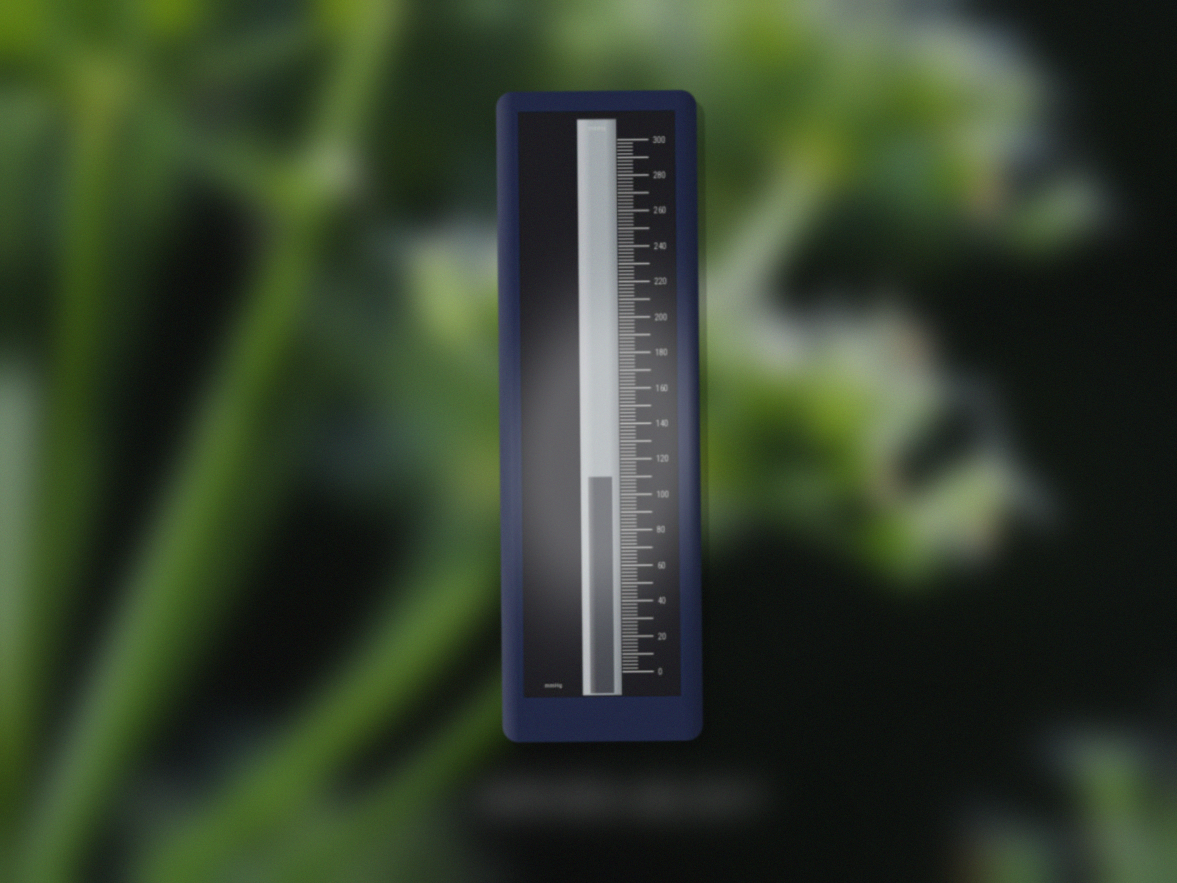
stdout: 110 mmHg
